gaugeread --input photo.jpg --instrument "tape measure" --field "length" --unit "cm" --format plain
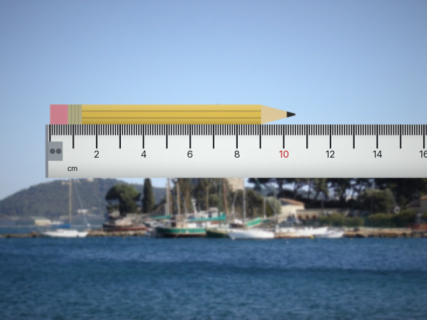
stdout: 10.5 cm
